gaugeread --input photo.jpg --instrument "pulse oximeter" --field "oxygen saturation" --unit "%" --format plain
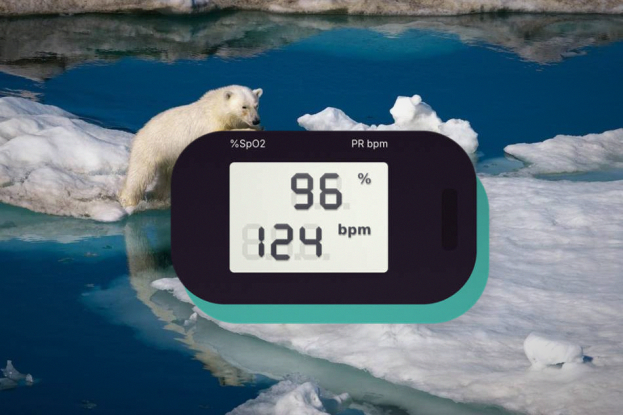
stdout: 96 %
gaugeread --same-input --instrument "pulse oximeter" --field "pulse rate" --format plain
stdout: 124 bpm
